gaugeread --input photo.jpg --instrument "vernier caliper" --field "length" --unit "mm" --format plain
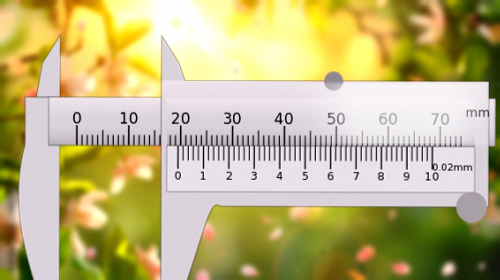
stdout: 19.5 mm
